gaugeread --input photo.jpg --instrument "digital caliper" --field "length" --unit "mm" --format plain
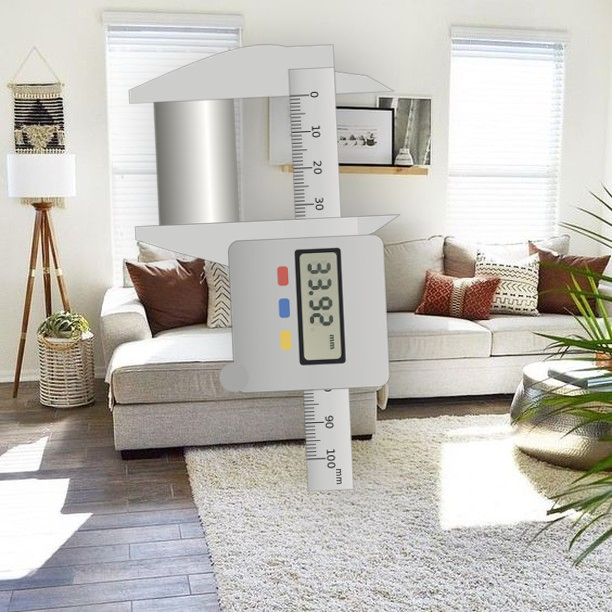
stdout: 33.92 mm
